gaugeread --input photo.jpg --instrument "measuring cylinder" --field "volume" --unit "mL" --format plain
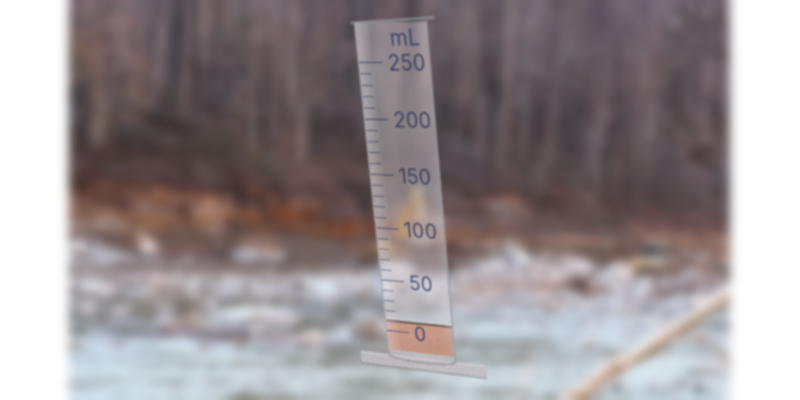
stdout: 10 mL
